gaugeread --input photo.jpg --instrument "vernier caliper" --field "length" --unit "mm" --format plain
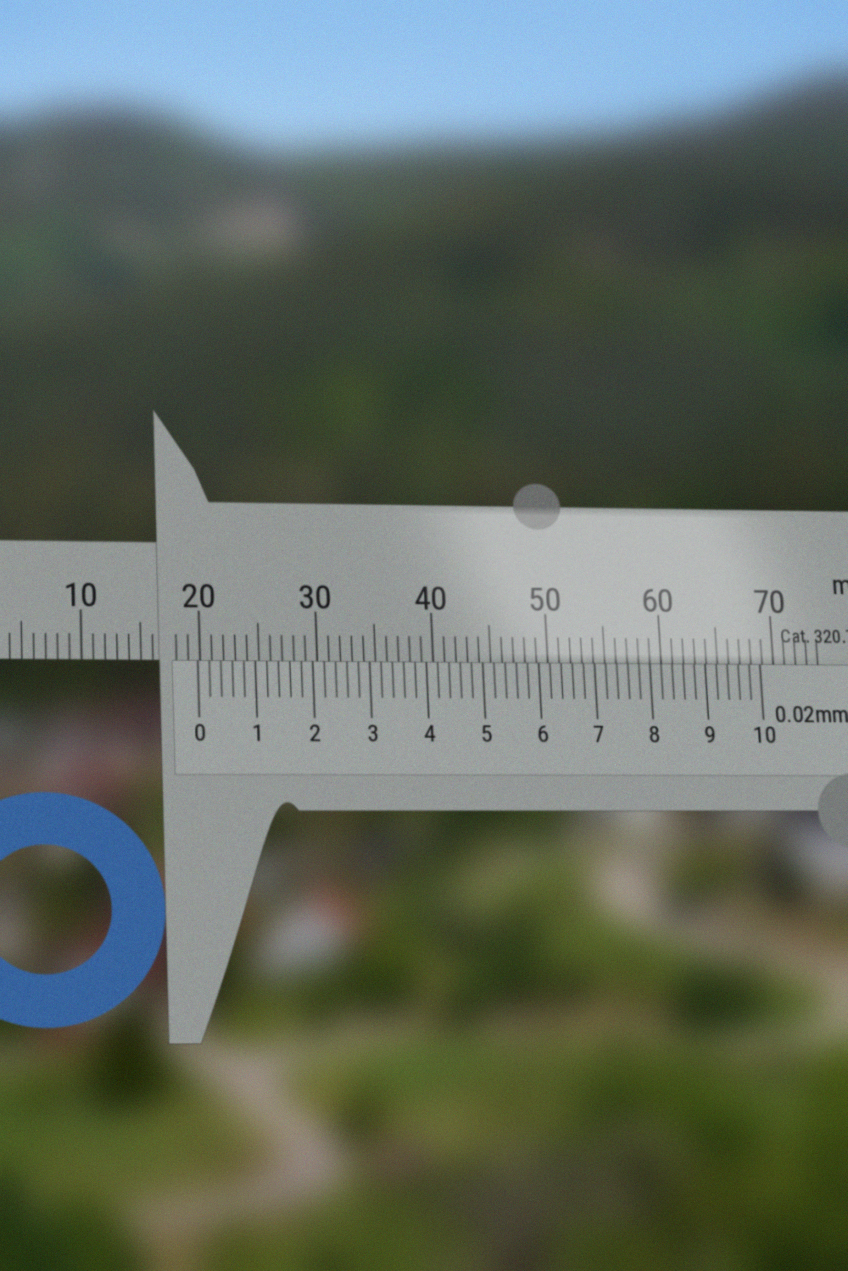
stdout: 19.8 mm
